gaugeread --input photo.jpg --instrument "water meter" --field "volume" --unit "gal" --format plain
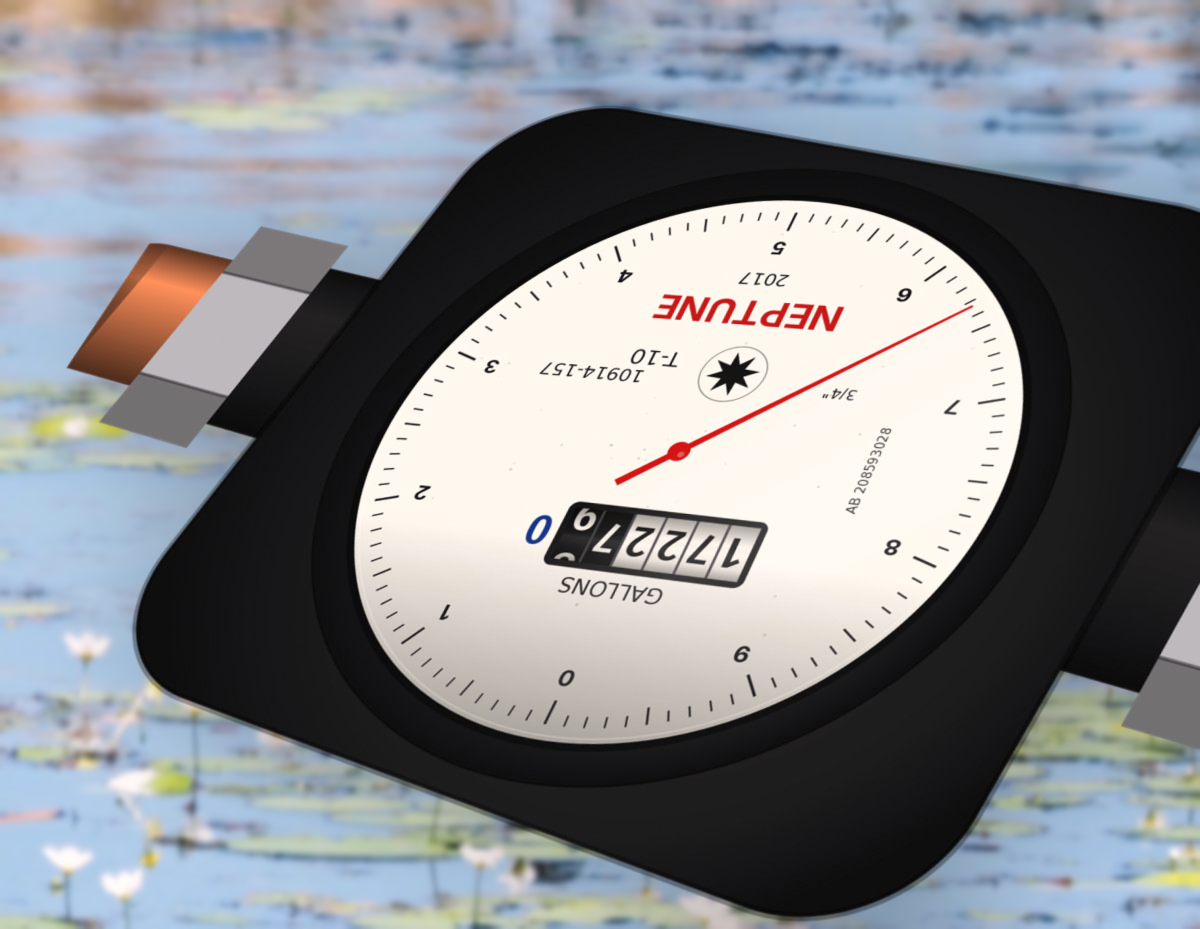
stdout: 1722786.3 gal
